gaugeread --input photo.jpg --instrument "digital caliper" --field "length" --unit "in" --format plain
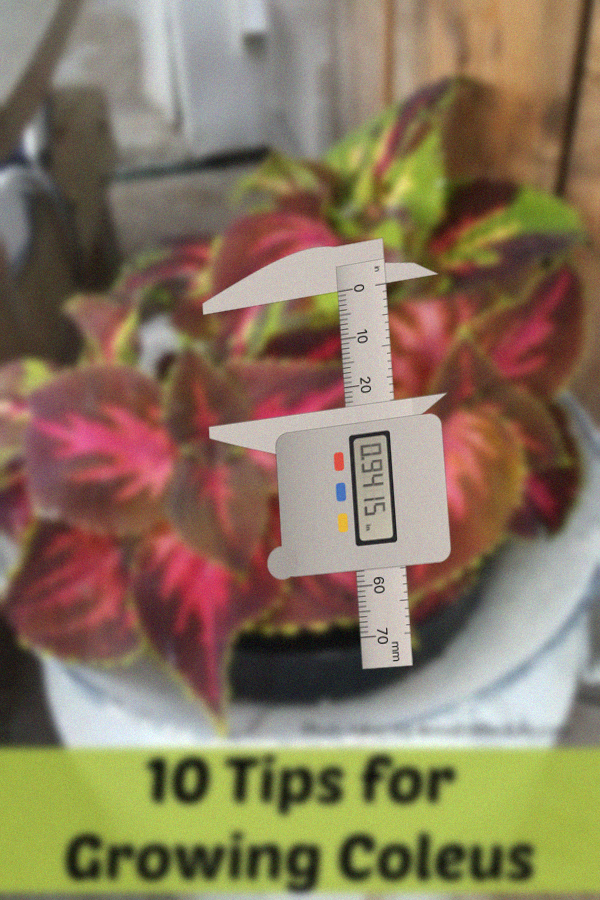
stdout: 0.9415 in
